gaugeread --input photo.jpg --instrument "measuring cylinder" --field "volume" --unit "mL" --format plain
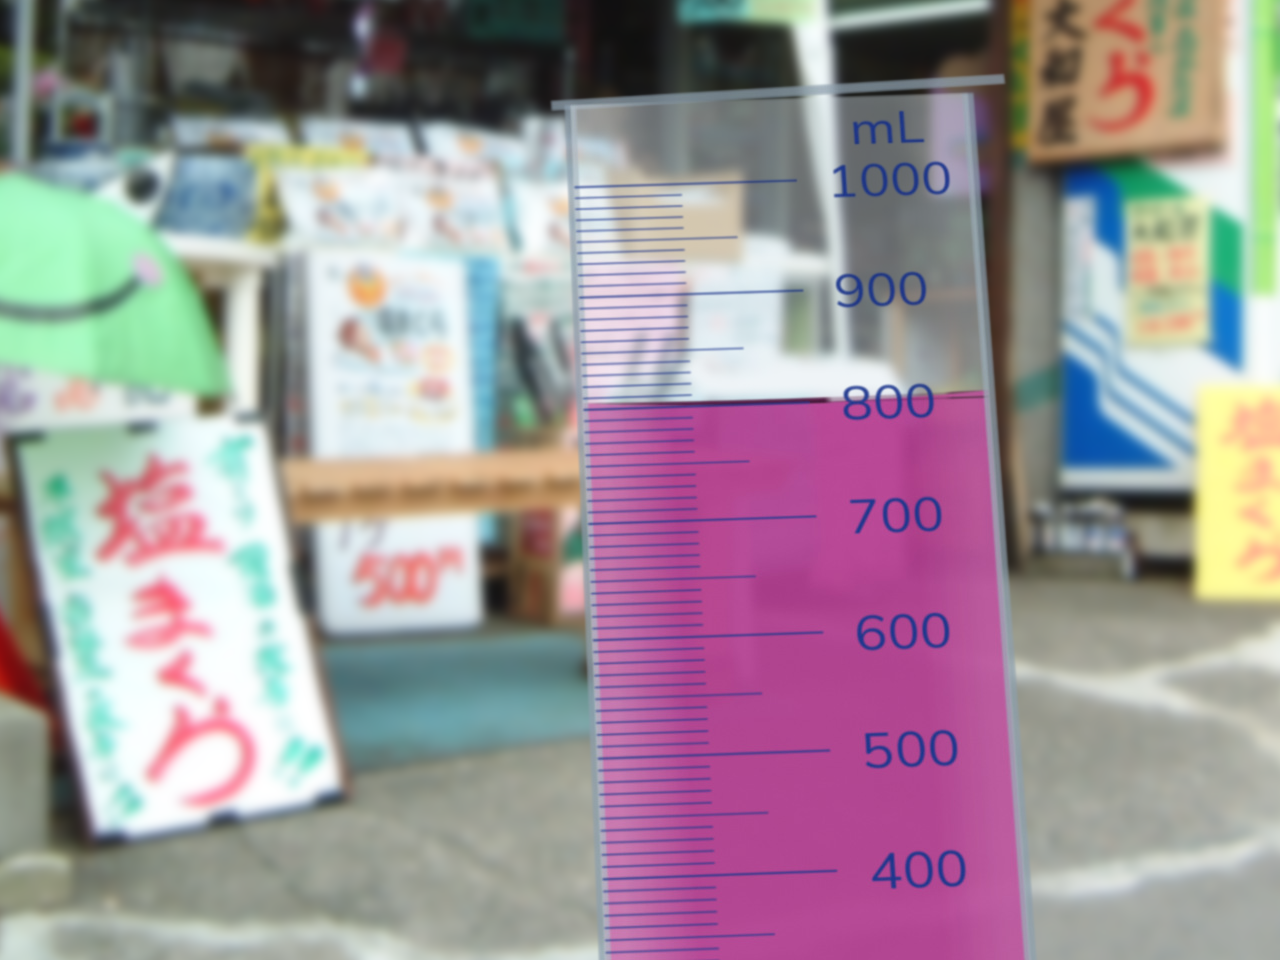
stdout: 800 mL
